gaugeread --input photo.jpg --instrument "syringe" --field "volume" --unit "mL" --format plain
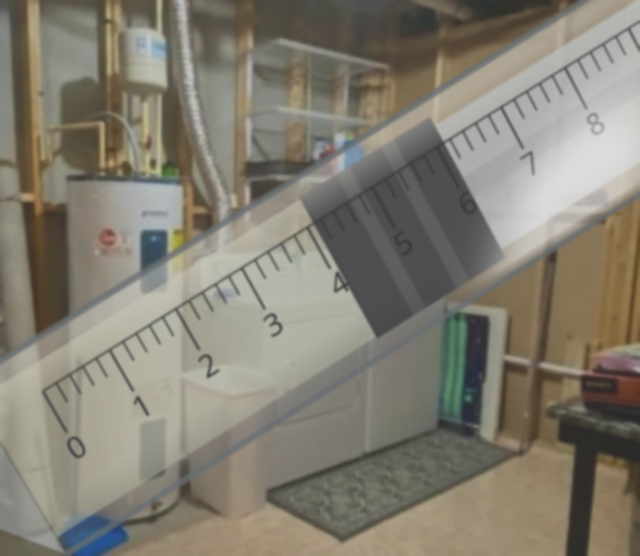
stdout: 4.1 mL
